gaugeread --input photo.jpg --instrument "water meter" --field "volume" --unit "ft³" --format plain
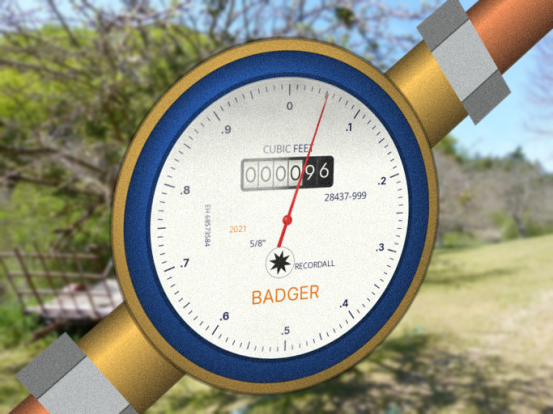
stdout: 96.05 ft³
